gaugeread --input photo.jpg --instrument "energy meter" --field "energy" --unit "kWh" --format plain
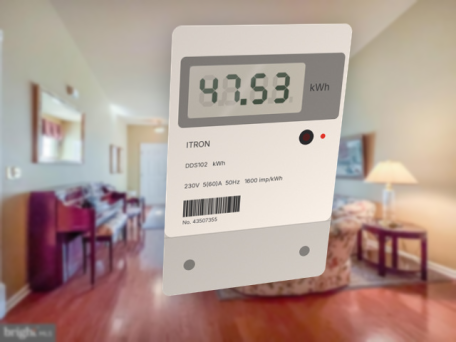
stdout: 47.53 kWh
